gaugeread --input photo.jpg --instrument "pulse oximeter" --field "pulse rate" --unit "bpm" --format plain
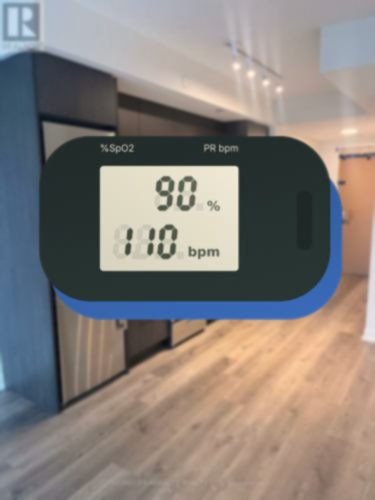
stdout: 110 bpm
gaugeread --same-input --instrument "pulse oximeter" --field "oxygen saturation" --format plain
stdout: 90 %
